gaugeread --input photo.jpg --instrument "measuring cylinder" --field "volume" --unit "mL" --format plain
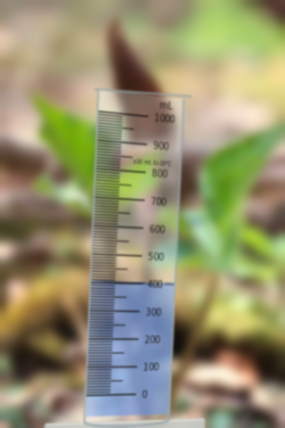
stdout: 400 mL
